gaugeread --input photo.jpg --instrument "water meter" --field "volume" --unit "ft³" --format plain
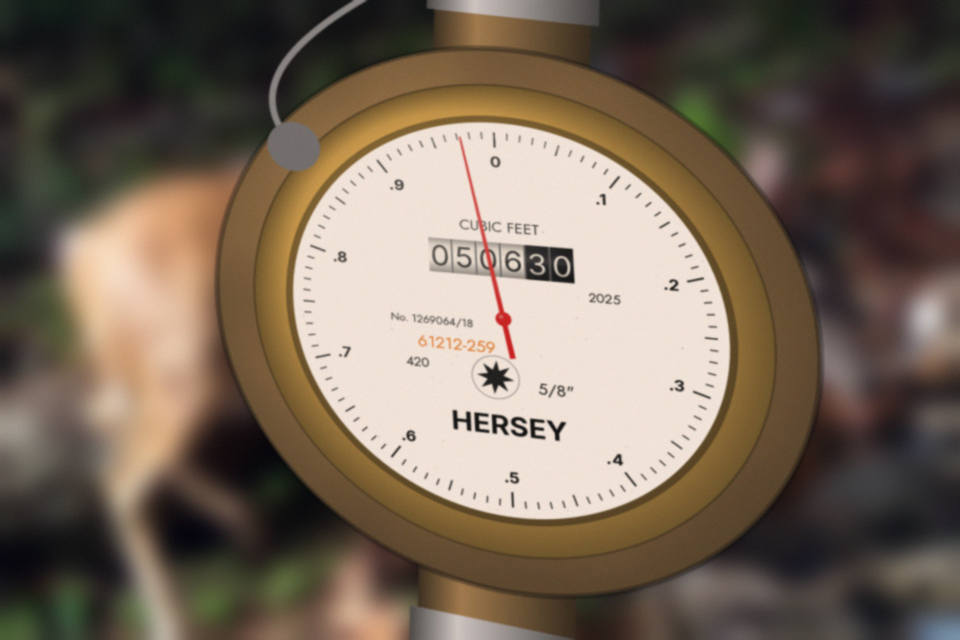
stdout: 50629.97 ft³
